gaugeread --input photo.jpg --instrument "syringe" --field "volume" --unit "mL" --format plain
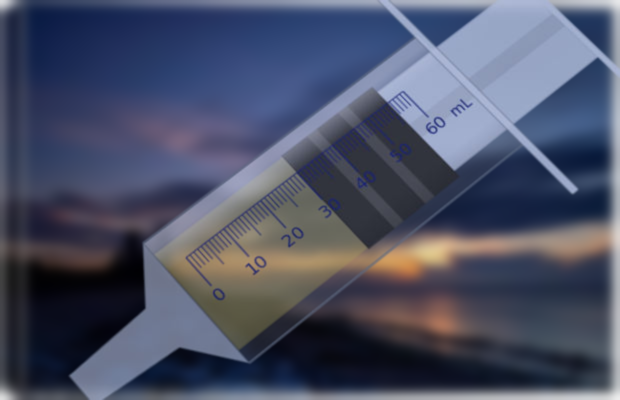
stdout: 30 mL
